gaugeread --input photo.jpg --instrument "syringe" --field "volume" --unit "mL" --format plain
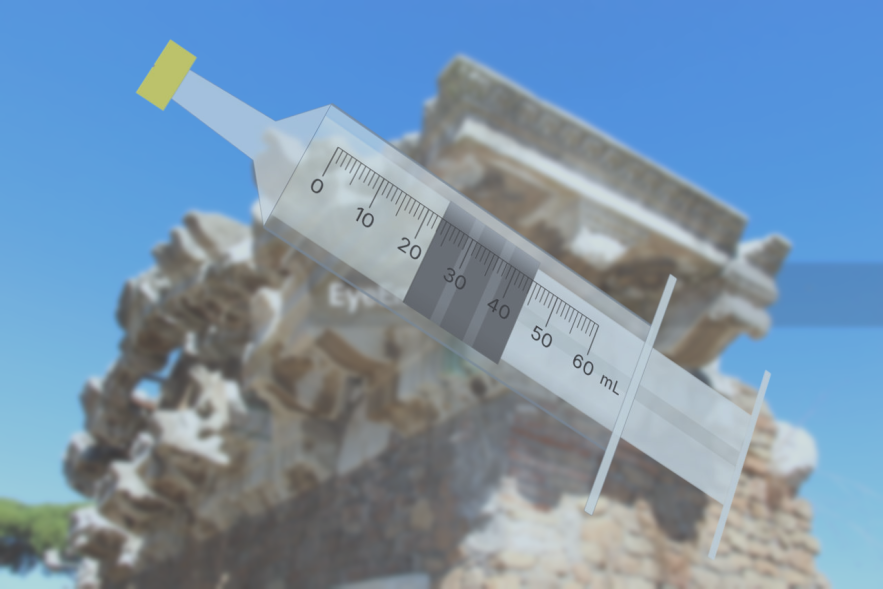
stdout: 23 mL
